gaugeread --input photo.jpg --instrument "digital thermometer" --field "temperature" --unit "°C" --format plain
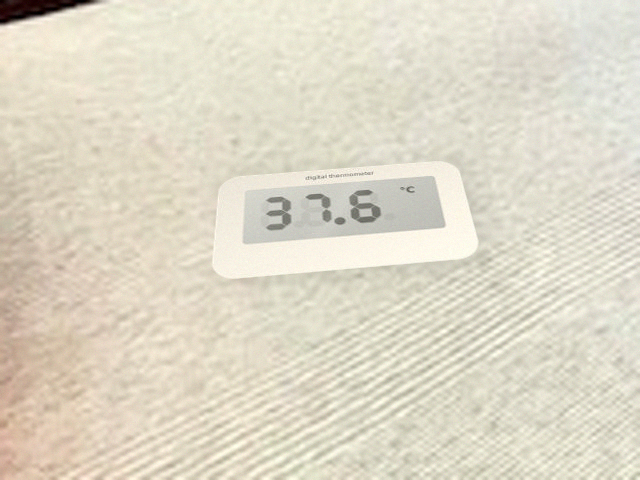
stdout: 37.6 °C
